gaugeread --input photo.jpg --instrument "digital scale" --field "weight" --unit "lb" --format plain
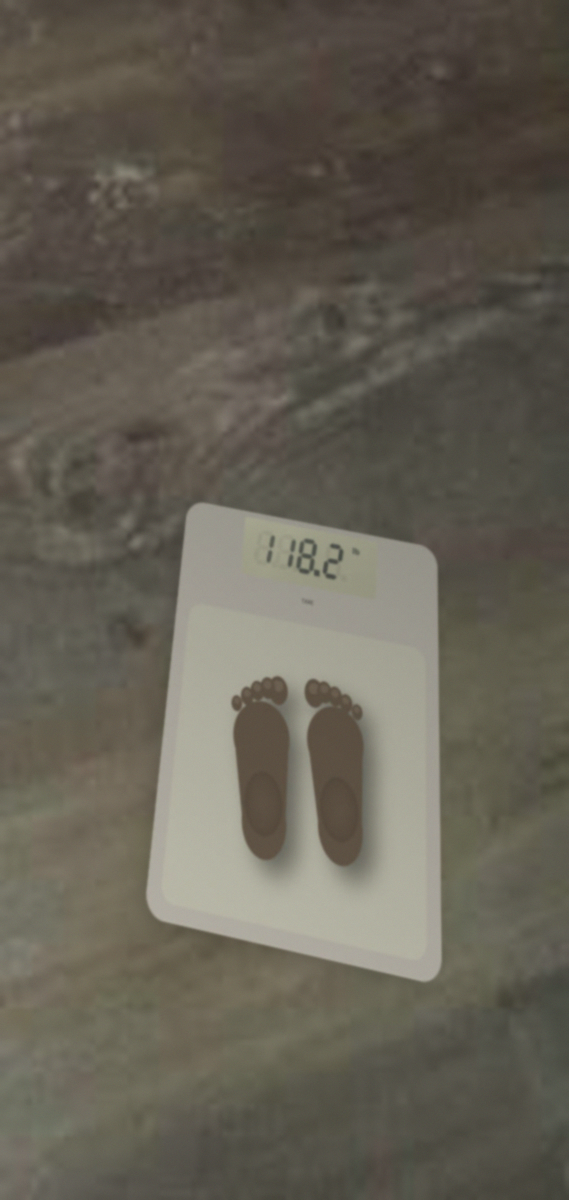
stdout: 118.2 lb
